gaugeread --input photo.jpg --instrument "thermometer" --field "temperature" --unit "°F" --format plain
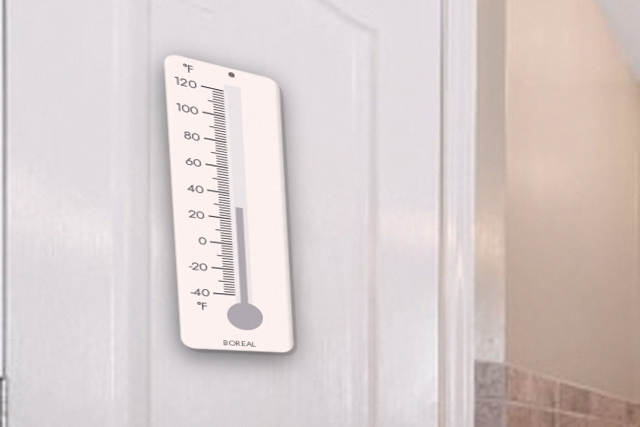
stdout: 30 °F
